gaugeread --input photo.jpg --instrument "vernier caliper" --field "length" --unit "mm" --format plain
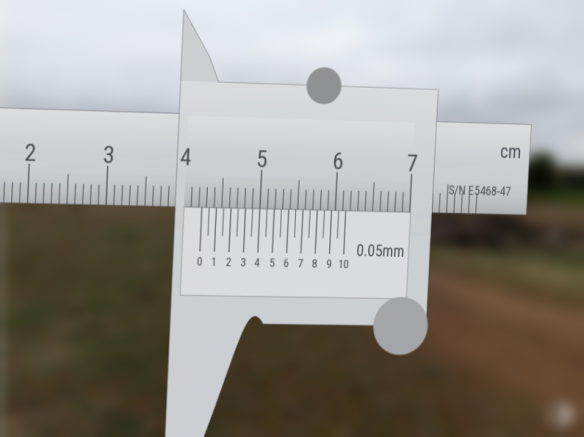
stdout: 42.4 mm
